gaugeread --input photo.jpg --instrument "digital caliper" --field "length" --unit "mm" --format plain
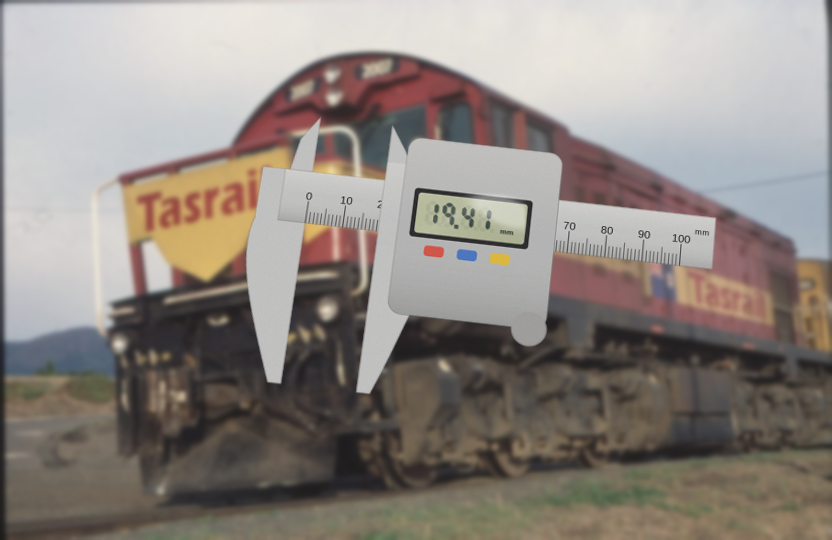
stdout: 19.41 mm
